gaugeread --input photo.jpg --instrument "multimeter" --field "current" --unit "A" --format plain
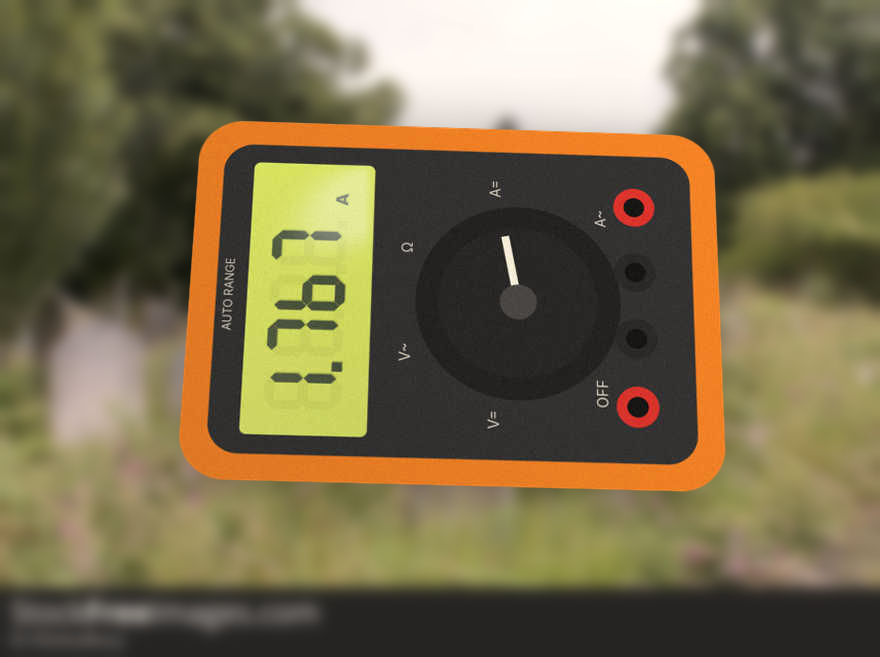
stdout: 1.767 A
